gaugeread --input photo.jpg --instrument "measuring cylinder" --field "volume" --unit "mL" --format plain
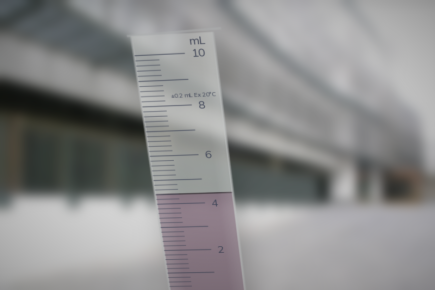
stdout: 4.4 mL
